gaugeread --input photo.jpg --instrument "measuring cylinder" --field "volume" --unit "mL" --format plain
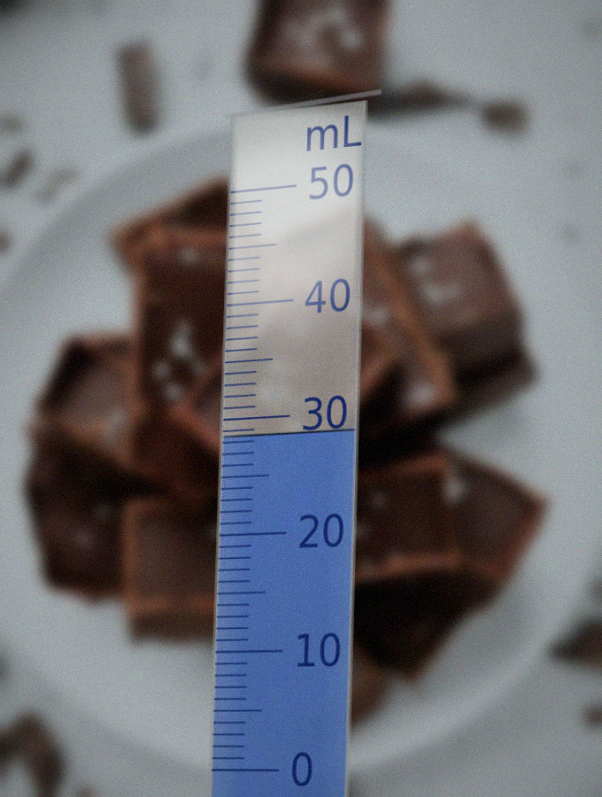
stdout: 28.5 mL
